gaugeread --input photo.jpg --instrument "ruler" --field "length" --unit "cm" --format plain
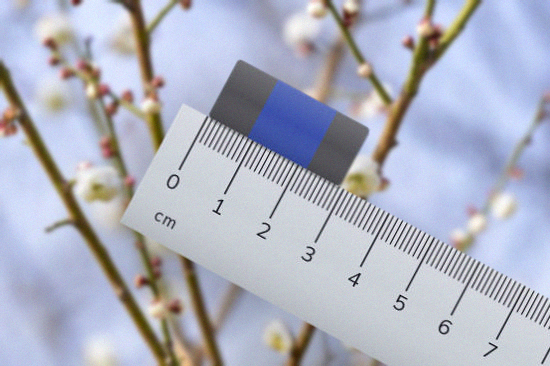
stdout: 2.9 cm
